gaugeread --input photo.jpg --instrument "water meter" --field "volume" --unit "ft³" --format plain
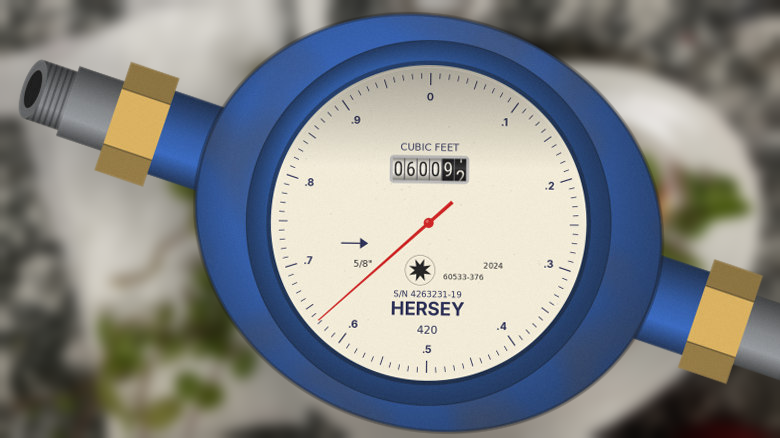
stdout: 60091.63 ft³
